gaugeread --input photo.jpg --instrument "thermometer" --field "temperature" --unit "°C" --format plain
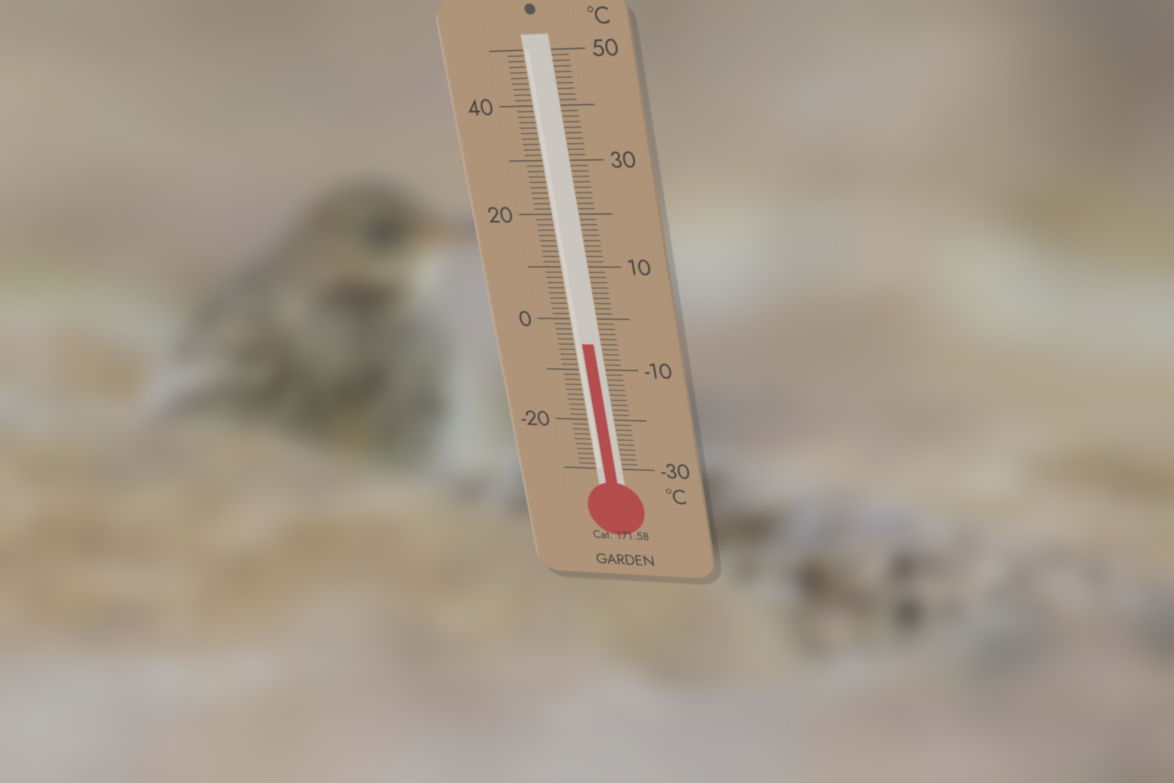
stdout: -5 °C
